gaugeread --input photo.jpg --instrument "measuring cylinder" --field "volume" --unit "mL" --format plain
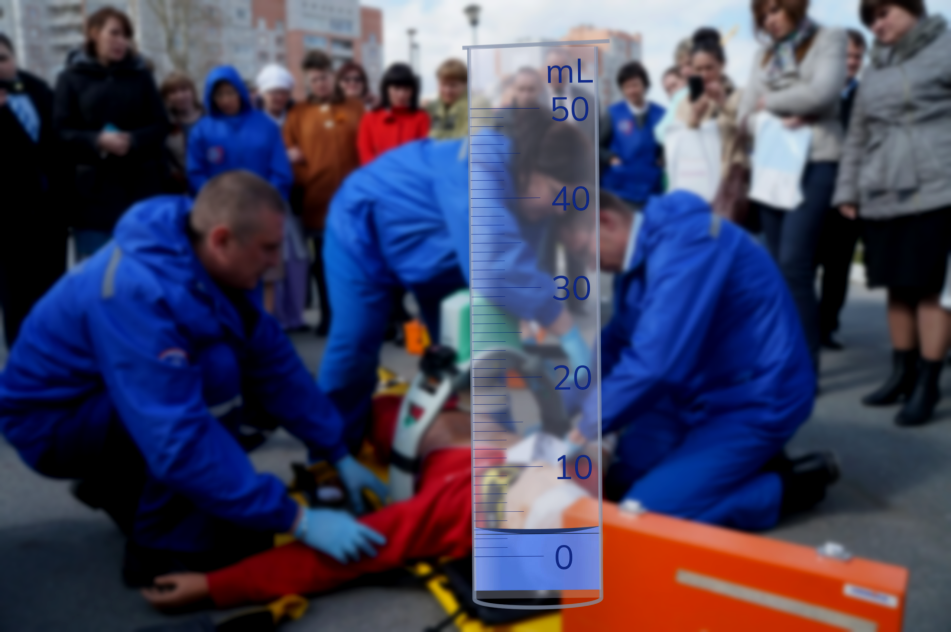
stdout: 2.5 mL
